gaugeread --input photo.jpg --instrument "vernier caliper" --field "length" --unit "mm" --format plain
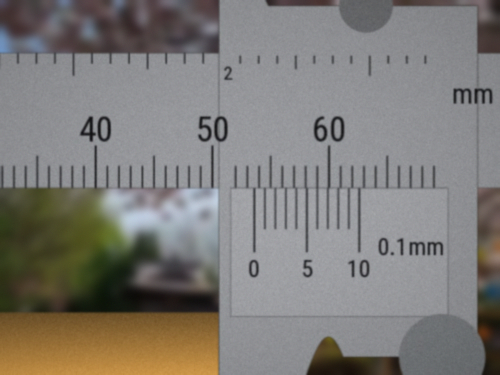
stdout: 53.6 mm
